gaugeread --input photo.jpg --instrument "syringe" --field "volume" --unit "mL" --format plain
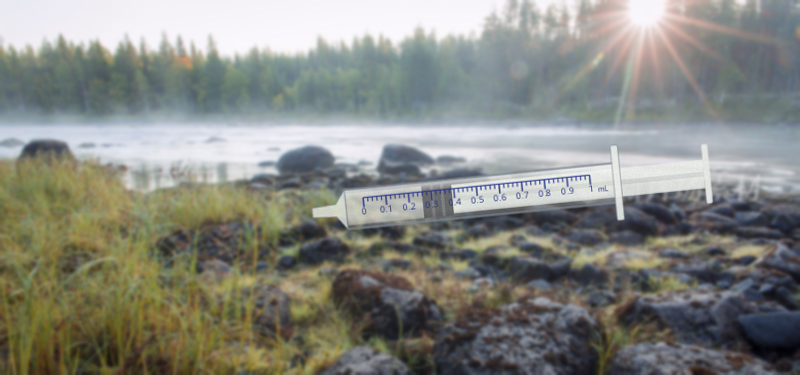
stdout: 0.26 mL
